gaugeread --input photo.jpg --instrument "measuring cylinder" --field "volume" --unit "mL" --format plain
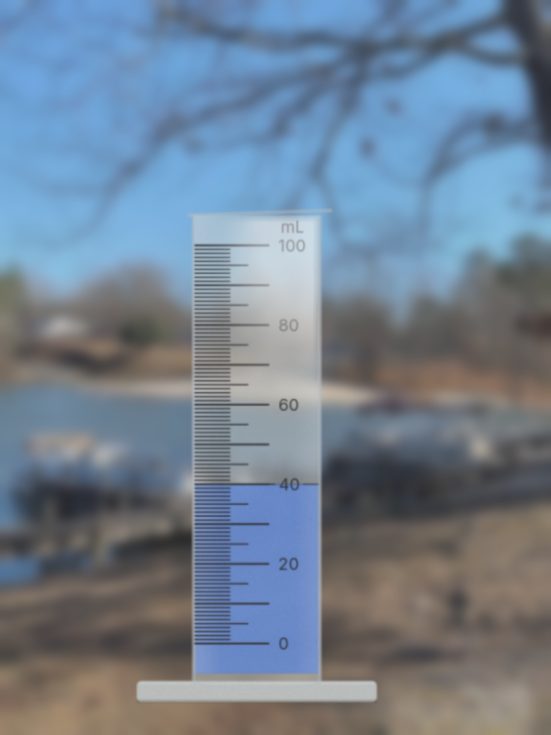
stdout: 40 mL
